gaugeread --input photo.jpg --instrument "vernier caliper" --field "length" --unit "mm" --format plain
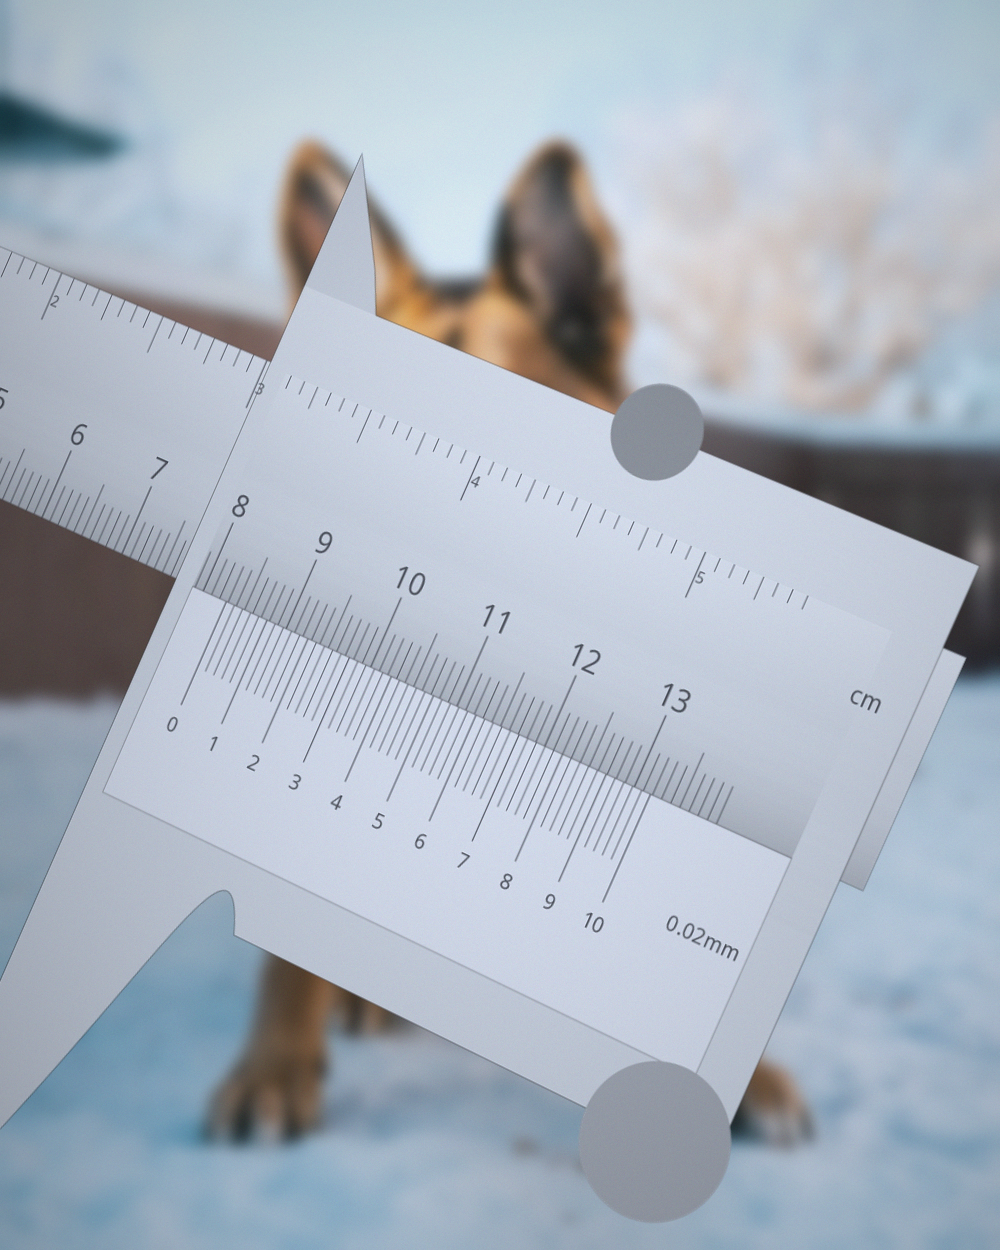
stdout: 82.8 mm
